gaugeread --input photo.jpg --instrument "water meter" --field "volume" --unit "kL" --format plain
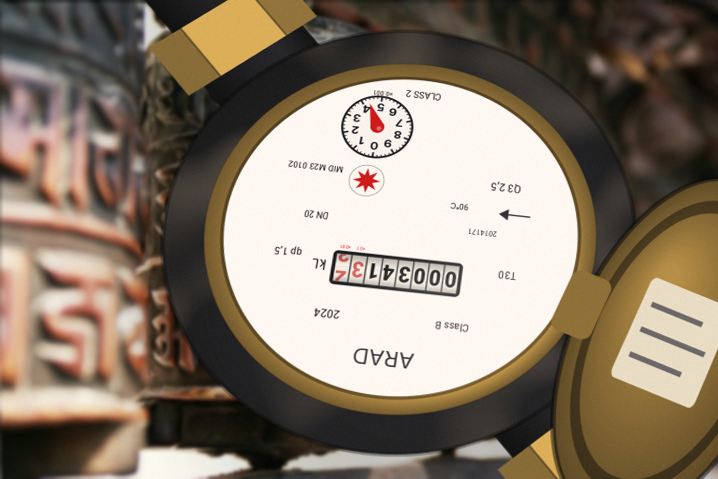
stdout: 341.324 kL
